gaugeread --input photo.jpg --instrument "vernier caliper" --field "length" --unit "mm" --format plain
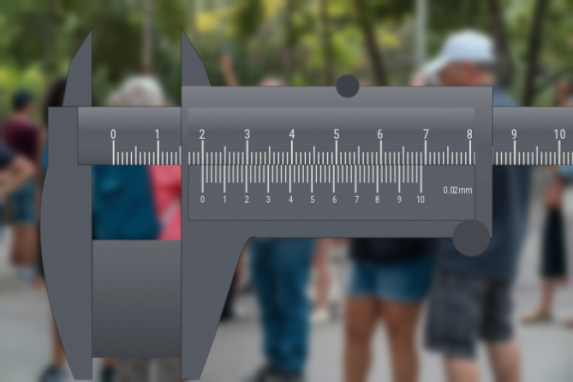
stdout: 20.0 mm
